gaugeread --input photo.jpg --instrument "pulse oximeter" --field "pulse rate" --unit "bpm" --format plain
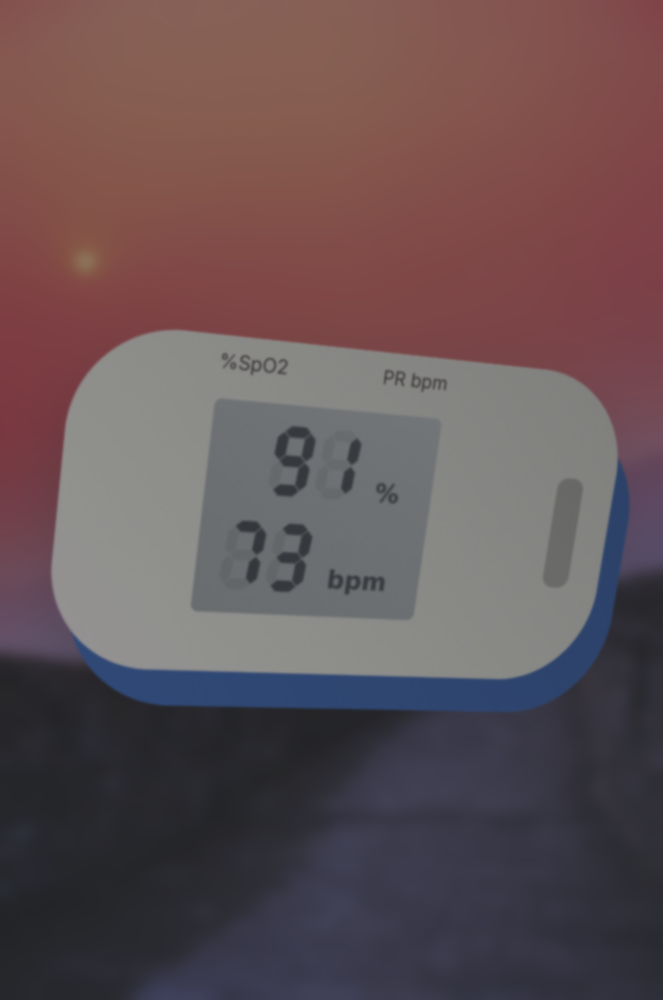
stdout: 73 bpm
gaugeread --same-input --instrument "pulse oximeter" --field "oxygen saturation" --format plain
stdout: 91 %
